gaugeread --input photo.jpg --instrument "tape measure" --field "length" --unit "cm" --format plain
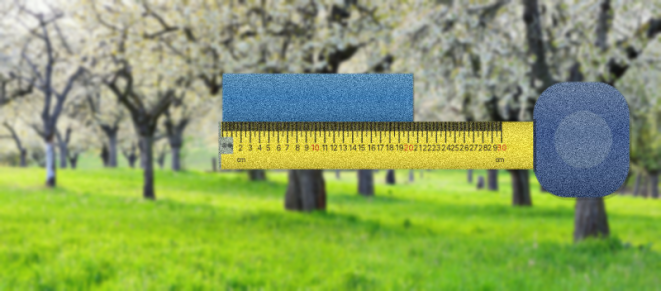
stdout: 20.5 cm
